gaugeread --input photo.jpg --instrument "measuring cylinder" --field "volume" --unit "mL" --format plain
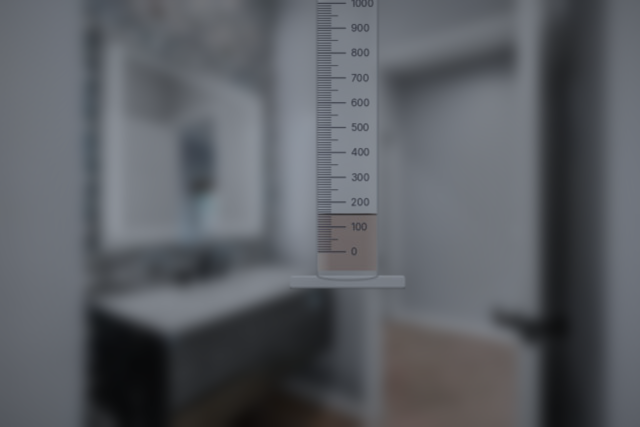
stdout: 150 mL
